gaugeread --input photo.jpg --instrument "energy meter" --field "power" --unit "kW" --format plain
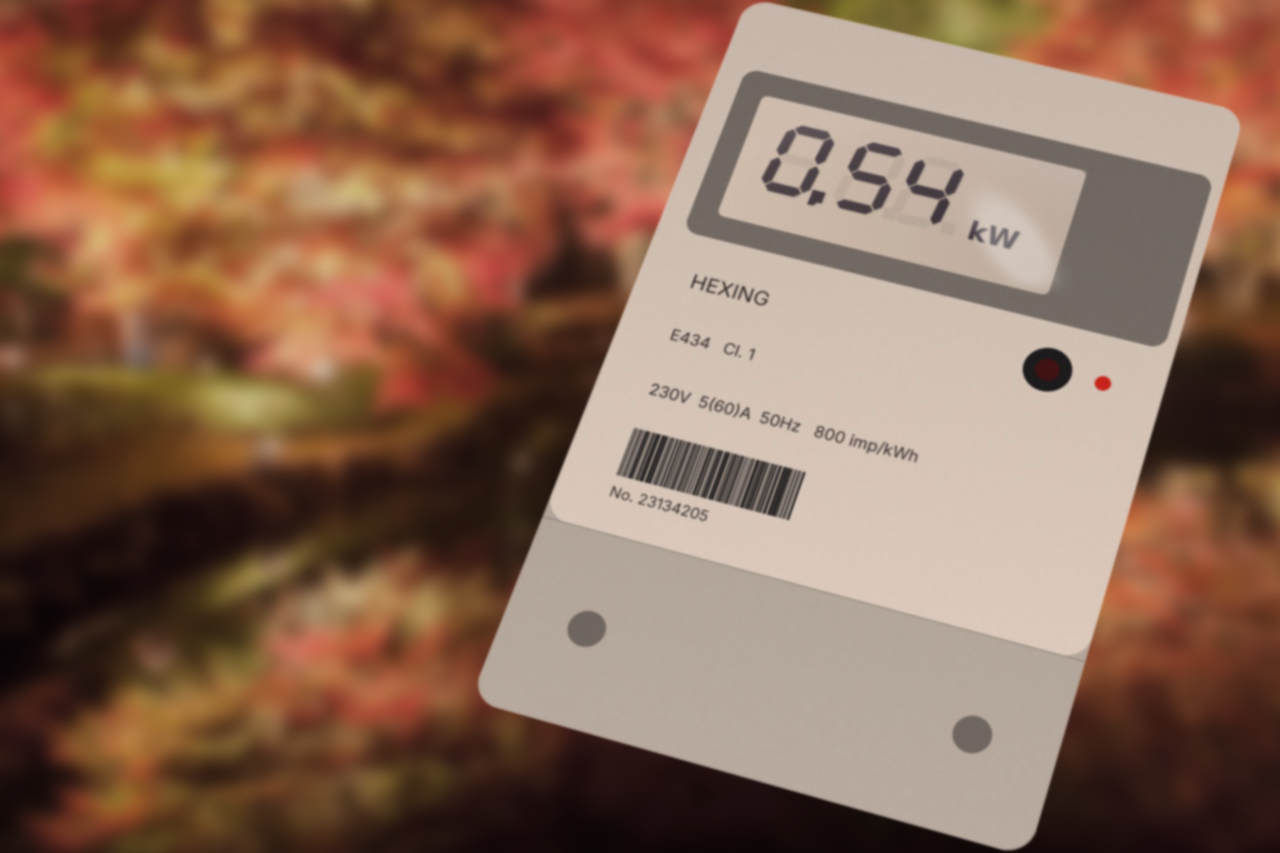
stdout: 0.54 kW
